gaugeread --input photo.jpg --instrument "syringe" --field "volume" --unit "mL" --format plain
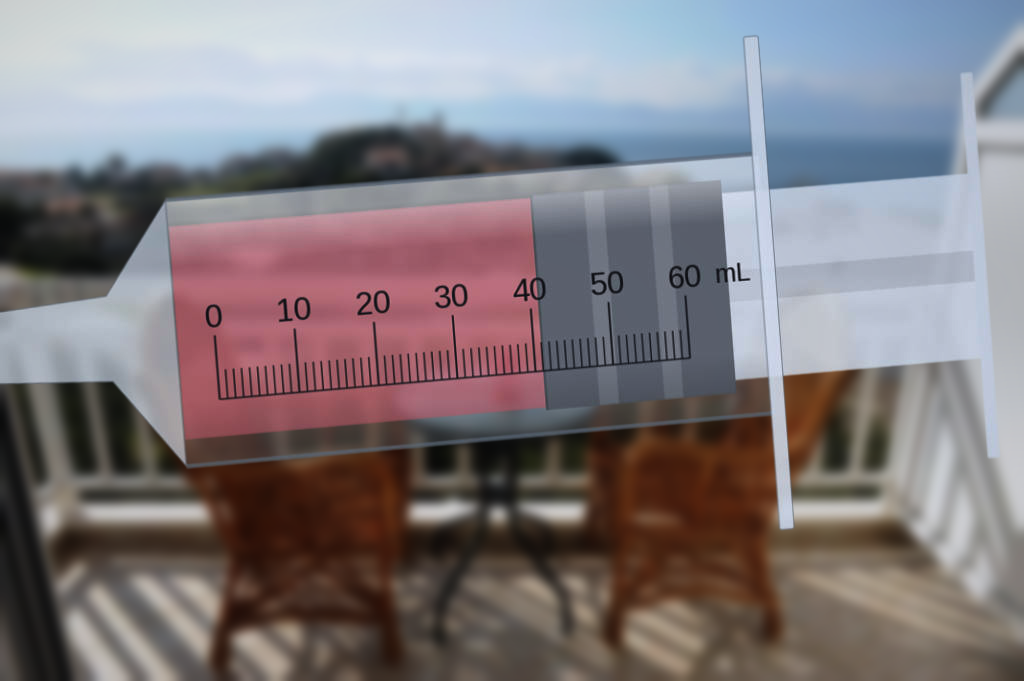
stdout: 41 mL
